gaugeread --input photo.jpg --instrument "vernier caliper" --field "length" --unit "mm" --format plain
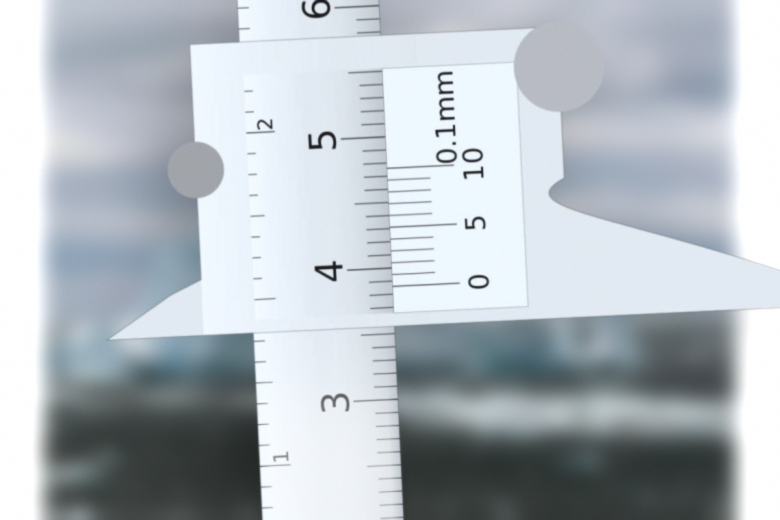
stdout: 38.6 mm
